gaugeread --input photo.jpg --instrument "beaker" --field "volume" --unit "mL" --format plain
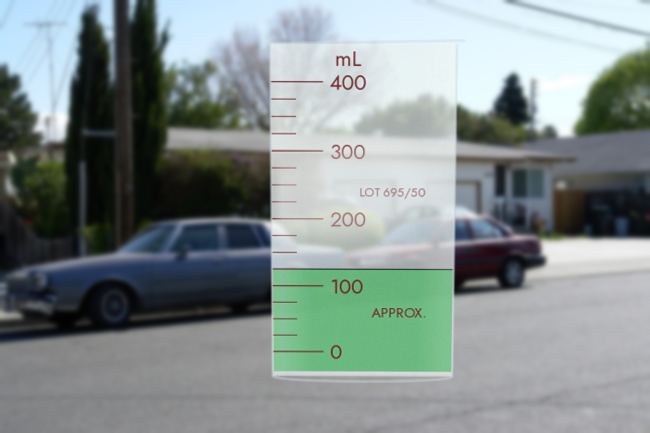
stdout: 125 mL
